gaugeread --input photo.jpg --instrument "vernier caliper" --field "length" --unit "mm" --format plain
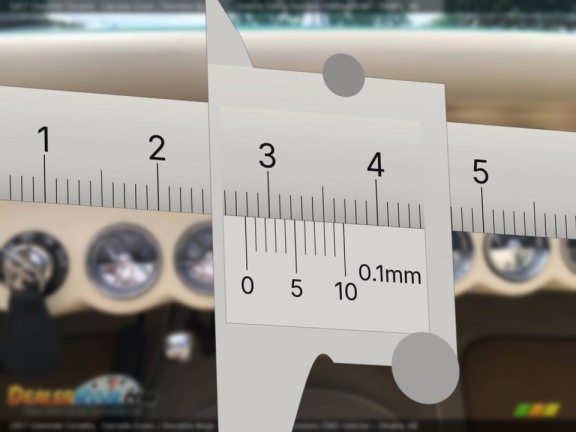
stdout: 27.8 mm
